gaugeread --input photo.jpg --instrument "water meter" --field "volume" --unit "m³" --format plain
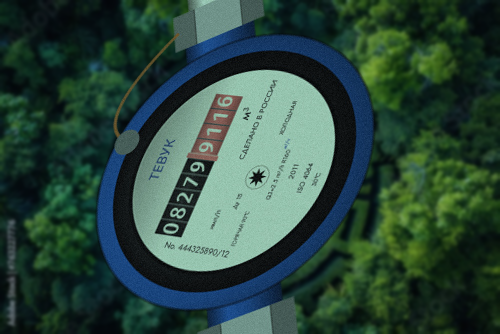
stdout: 8279.9116 m³
